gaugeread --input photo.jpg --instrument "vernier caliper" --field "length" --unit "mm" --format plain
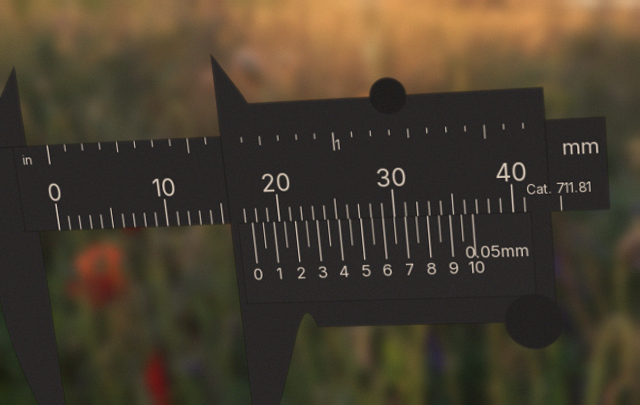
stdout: 17.6 mm
